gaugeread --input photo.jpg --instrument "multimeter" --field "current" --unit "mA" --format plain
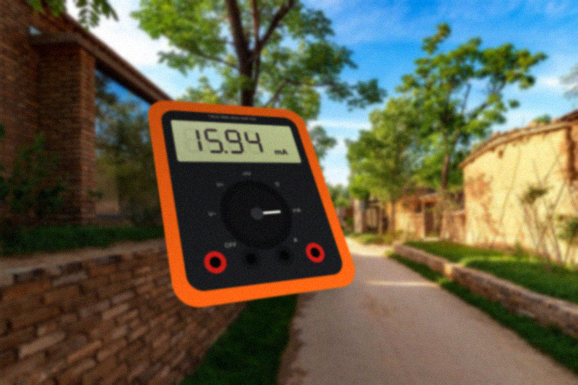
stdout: 15.94 mA
